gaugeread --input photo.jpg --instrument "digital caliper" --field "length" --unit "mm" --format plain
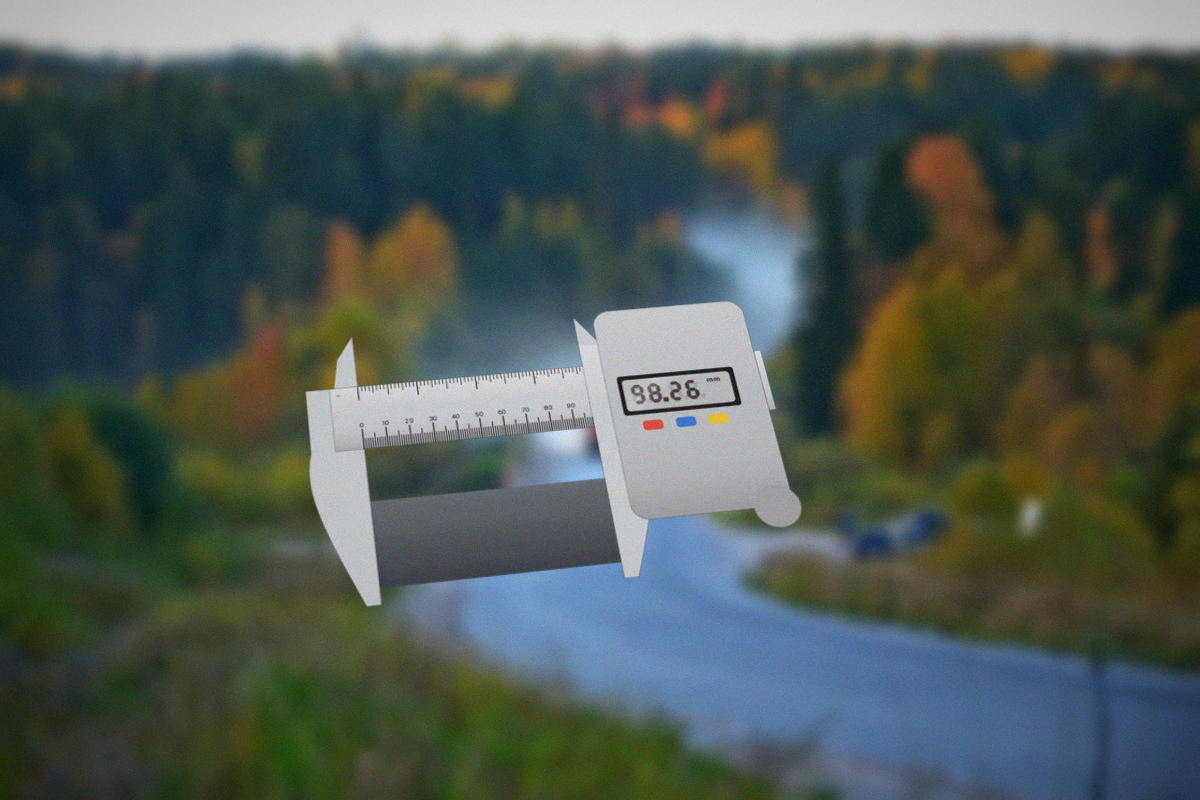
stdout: 98.26 mm
